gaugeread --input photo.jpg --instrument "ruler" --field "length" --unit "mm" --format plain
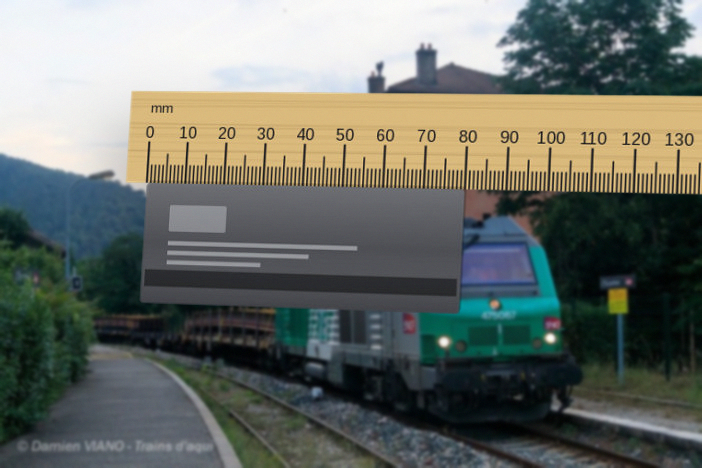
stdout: 80 mm
